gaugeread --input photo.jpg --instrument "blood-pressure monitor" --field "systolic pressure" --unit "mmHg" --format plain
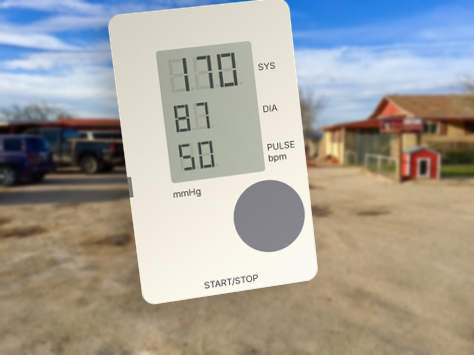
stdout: 170 mmHg
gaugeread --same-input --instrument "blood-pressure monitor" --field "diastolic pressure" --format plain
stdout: 87 mmHg
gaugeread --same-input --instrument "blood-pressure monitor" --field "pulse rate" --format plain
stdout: 50 bpm
